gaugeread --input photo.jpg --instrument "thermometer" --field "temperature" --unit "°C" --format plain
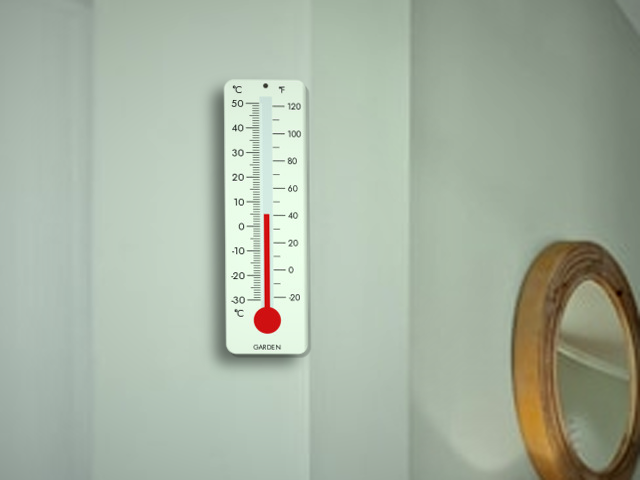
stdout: 5 °C
